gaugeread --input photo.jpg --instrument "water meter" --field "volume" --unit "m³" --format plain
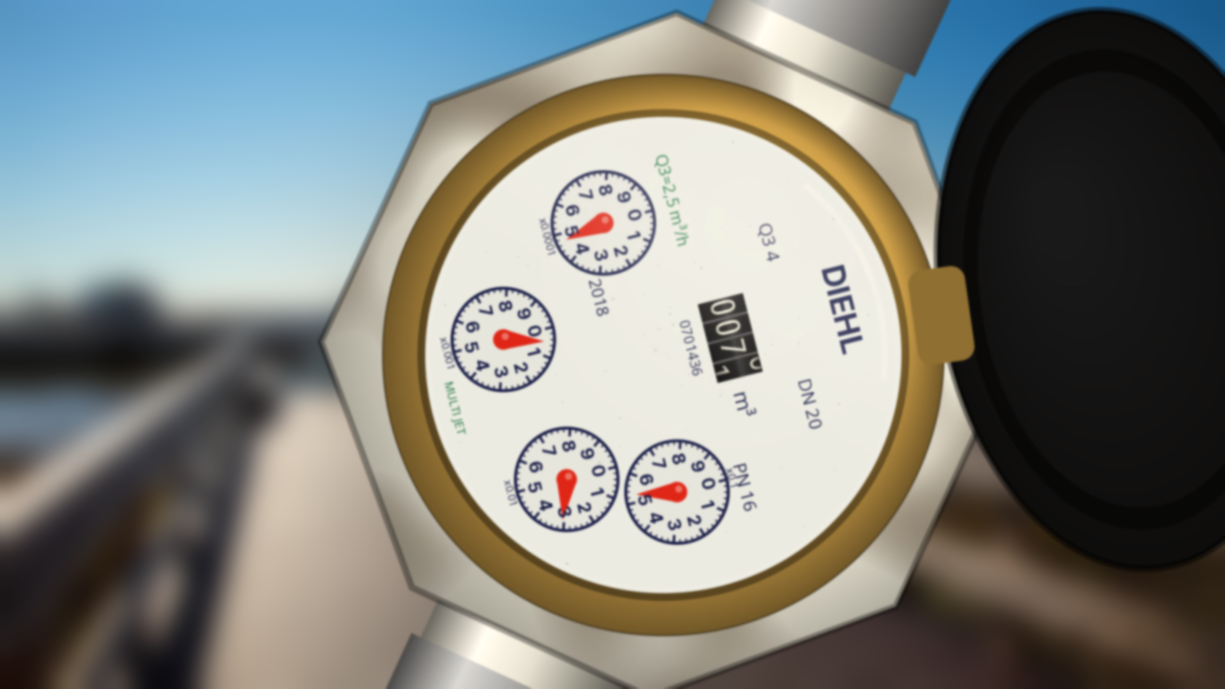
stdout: 70.5304 m³
